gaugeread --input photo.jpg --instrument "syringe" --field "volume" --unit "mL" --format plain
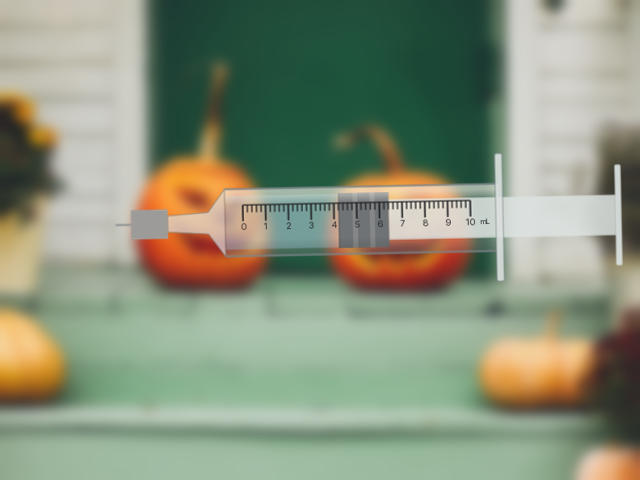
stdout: 4.2 mL
